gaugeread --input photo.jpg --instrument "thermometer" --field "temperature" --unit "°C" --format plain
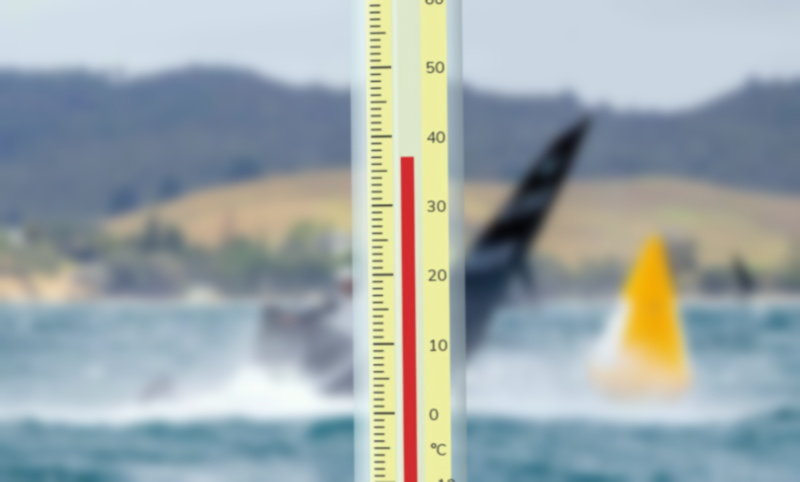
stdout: 37 °C
